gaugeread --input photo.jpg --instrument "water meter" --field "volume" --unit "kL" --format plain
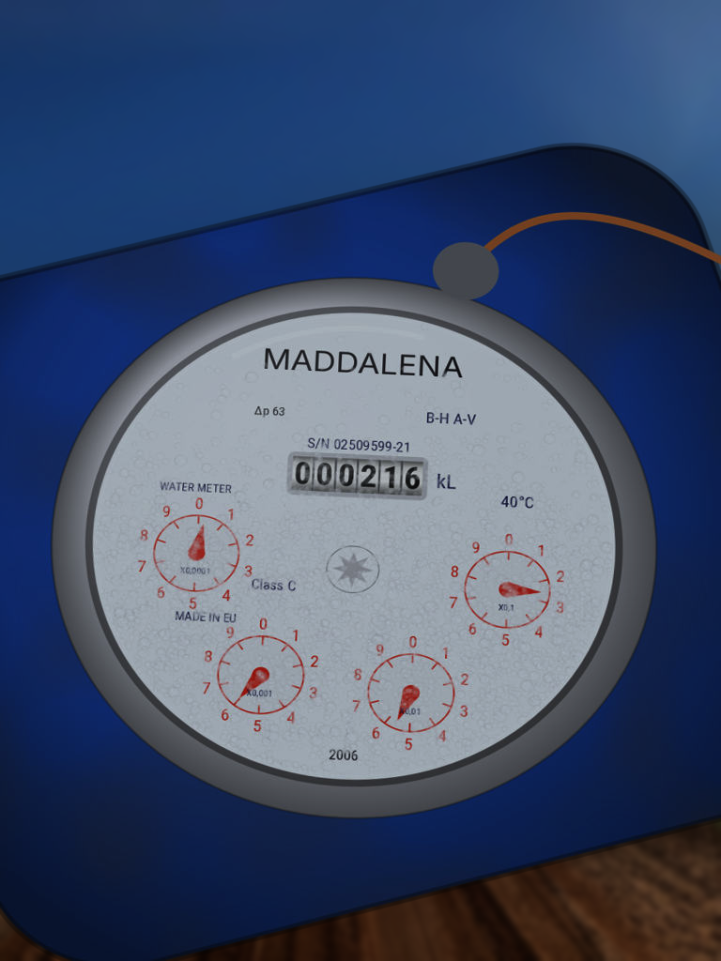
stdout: 216.2560 kL
